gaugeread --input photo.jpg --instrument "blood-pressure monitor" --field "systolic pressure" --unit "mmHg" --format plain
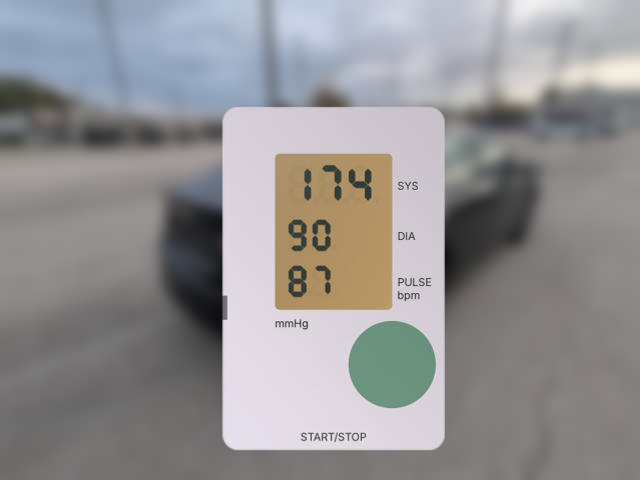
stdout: 174 mmHg
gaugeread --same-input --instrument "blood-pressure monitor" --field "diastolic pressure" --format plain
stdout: 90 mmHg
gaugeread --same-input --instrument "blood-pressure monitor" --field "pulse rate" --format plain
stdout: 87 bpm
